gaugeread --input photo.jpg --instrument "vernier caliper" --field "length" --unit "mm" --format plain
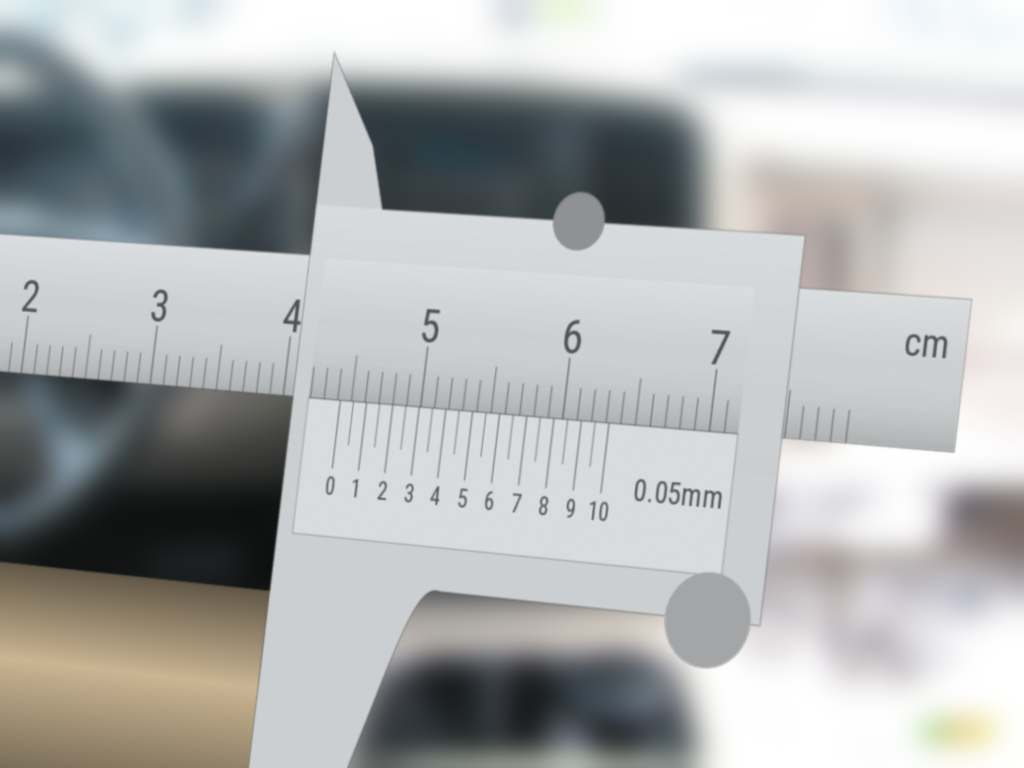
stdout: 44.2 mm
